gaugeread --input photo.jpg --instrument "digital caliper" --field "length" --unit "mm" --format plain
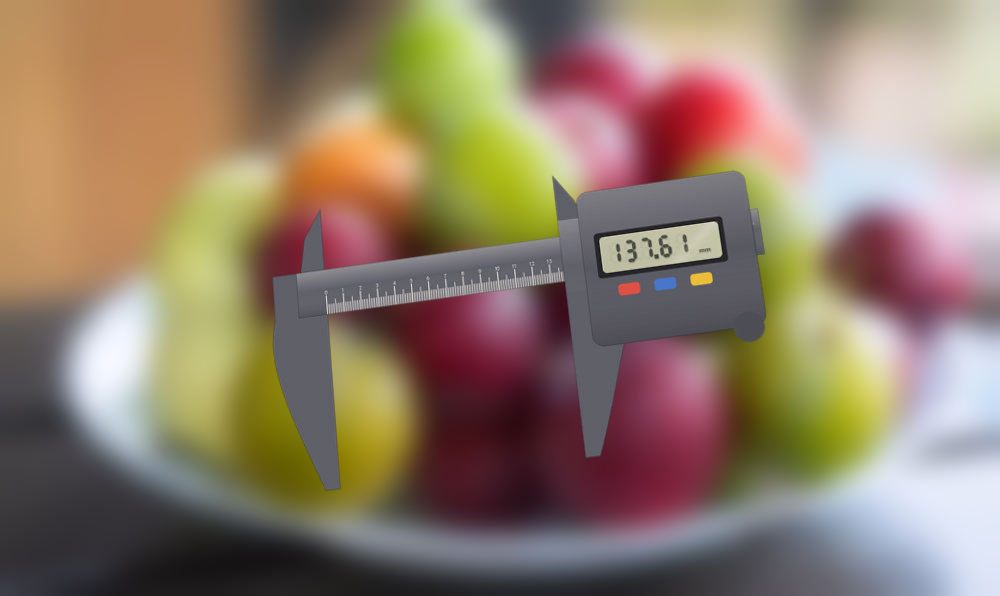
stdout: 137.61 mm
